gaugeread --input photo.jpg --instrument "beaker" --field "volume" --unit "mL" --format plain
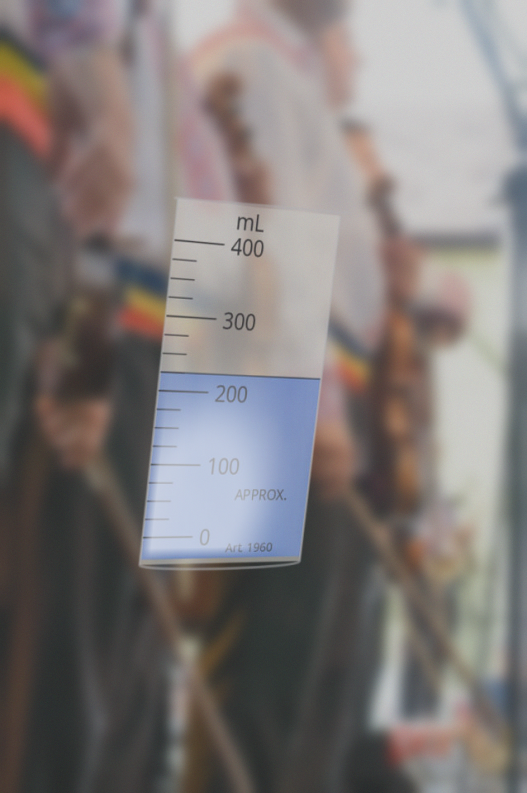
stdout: 225 mL
